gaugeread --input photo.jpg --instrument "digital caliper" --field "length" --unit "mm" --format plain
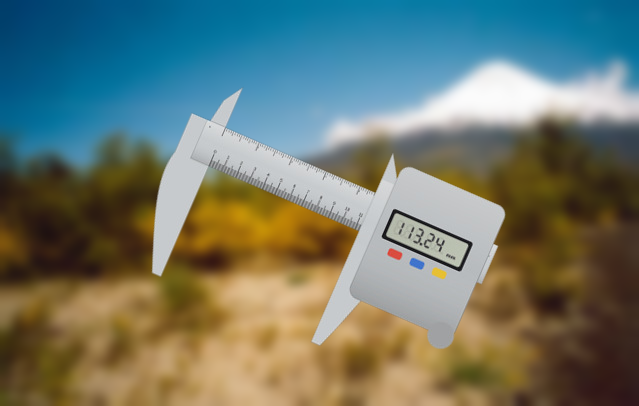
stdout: 113.24 mm
